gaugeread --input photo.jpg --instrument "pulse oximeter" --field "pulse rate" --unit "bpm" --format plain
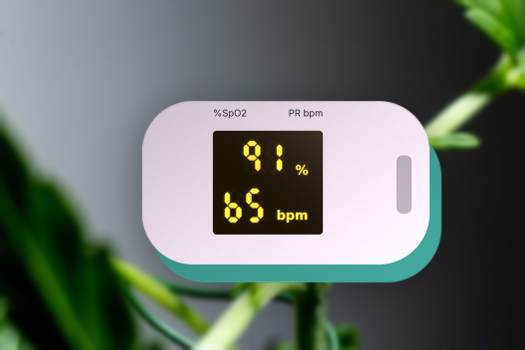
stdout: 65 bpm
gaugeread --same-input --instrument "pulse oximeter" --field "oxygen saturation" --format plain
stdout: 91 %
